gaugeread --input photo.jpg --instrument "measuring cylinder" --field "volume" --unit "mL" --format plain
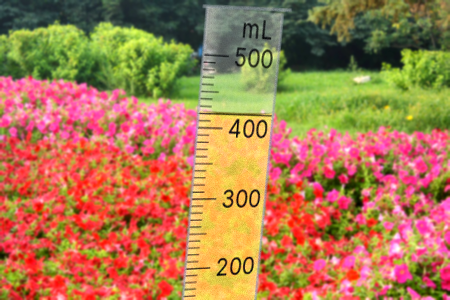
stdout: 420 mL
